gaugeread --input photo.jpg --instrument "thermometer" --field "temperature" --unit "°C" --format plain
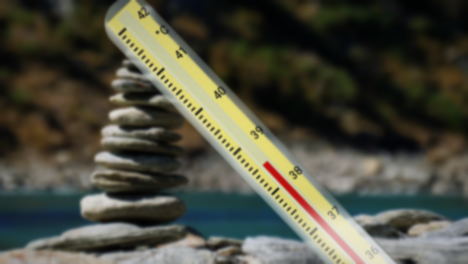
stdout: 38.5 °C
